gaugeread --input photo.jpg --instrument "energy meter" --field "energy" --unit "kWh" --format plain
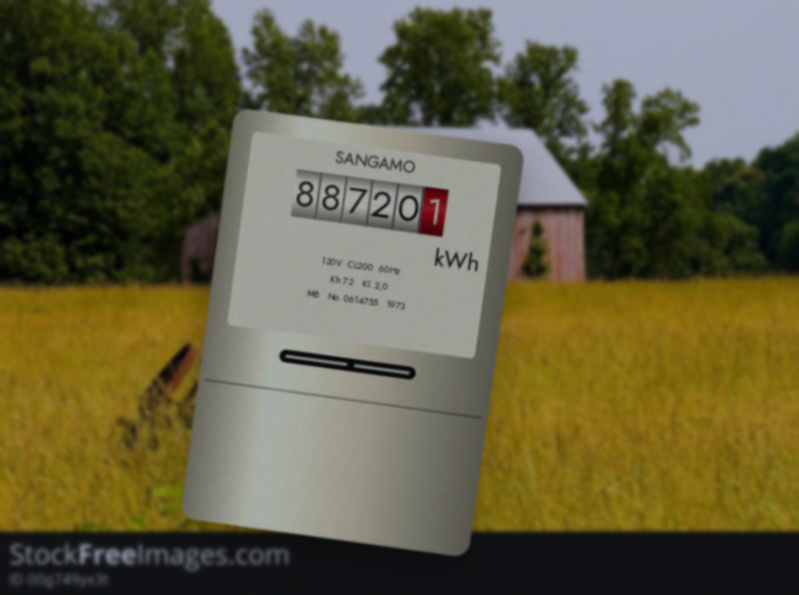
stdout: 88720.1 kWh
